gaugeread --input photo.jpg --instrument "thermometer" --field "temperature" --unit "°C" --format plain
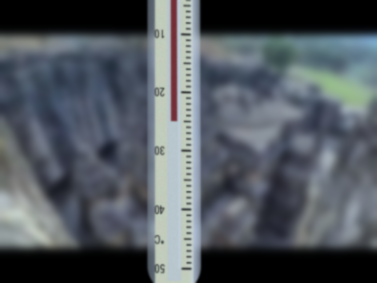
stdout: 25 °C
